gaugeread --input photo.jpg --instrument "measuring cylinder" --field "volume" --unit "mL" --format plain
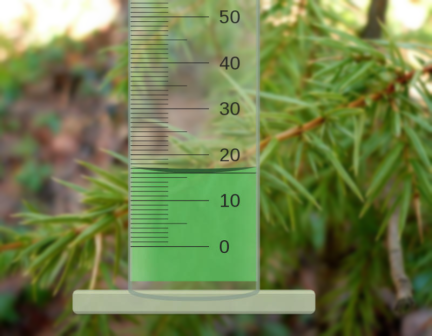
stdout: 16 mL
